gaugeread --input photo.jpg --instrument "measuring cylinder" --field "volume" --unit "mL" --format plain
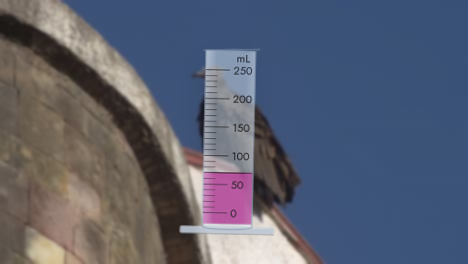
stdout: 70 mL
